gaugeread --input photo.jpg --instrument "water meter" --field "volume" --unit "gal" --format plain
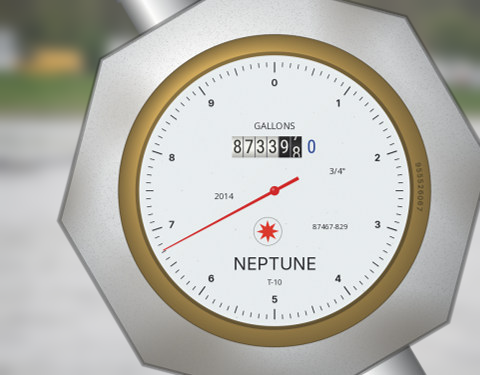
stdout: 8733976.7 gal
